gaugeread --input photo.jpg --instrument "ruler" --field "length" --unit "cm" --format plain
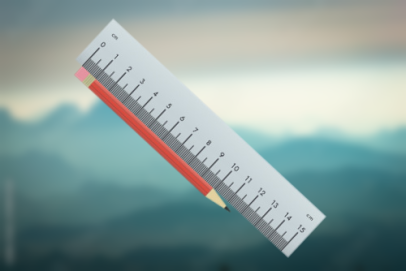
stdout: 11.5 cm
